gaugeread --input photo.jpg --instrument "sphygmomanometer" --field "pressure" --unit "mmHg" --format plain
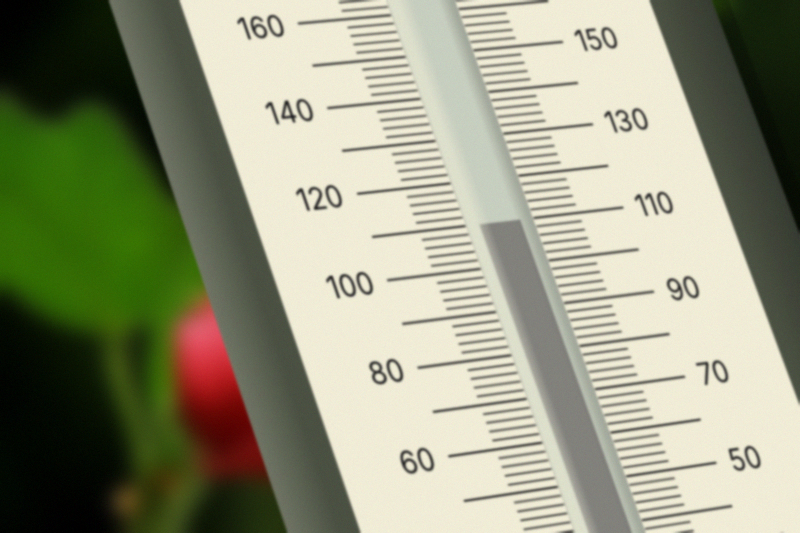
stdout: 110 mmHg
